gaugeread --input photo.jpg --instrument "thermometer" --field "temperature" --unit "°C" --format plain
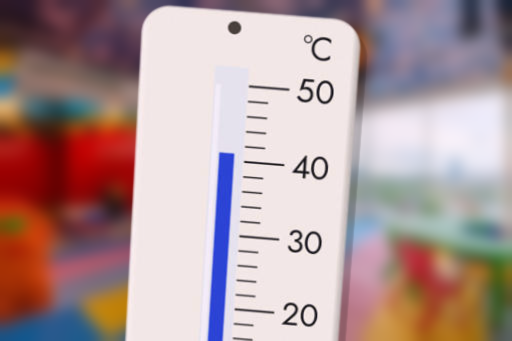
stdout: 41 °C
